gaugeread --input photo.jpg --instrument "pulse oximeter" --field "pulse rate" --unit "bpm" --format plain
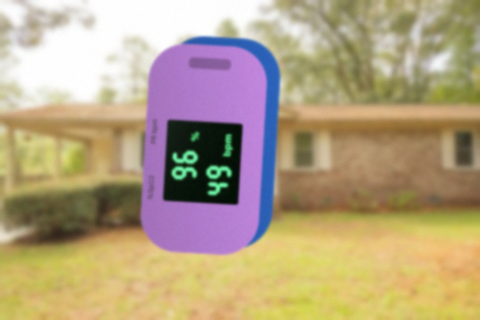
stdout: 49 bpm
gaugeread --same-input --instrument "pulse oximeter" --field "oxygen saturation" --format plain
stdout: 96 %
